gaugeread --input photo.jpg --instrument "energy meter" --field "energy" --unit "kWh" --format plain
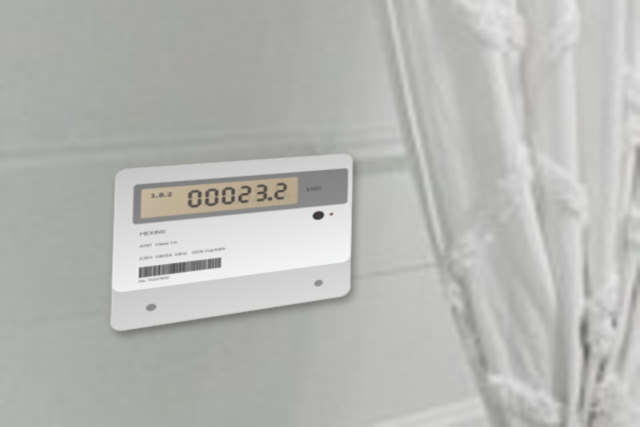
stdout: 23.2 kWh
